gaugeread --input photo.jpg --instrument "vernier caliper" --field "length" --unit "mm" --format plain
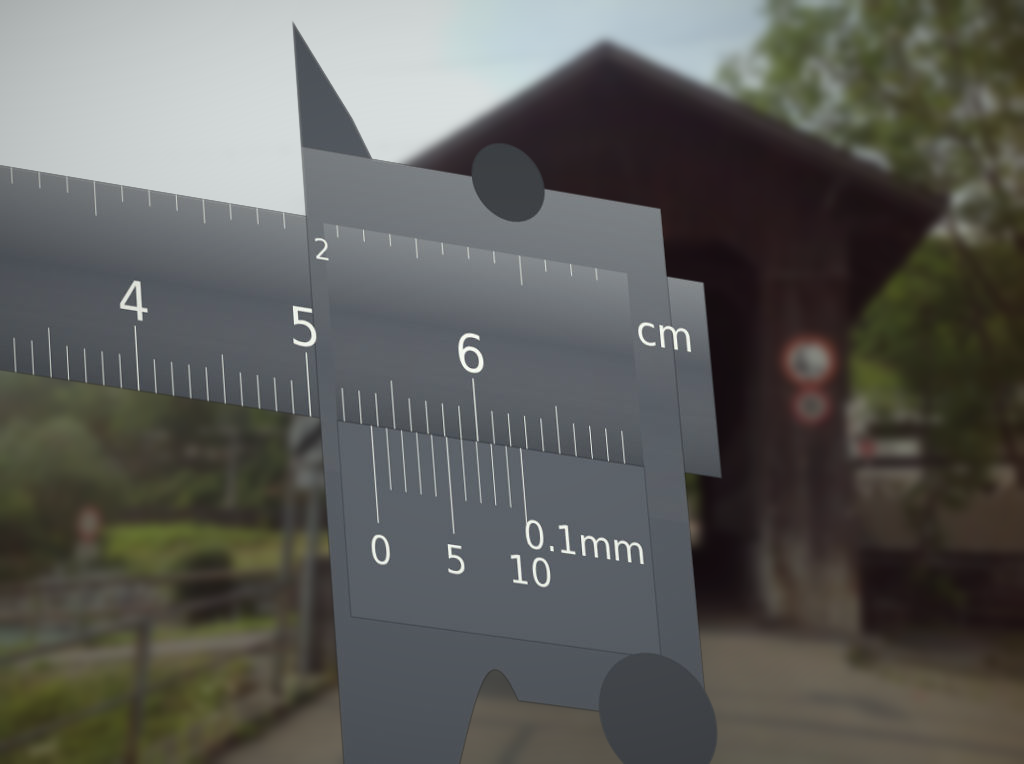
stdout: 53.6 mm
